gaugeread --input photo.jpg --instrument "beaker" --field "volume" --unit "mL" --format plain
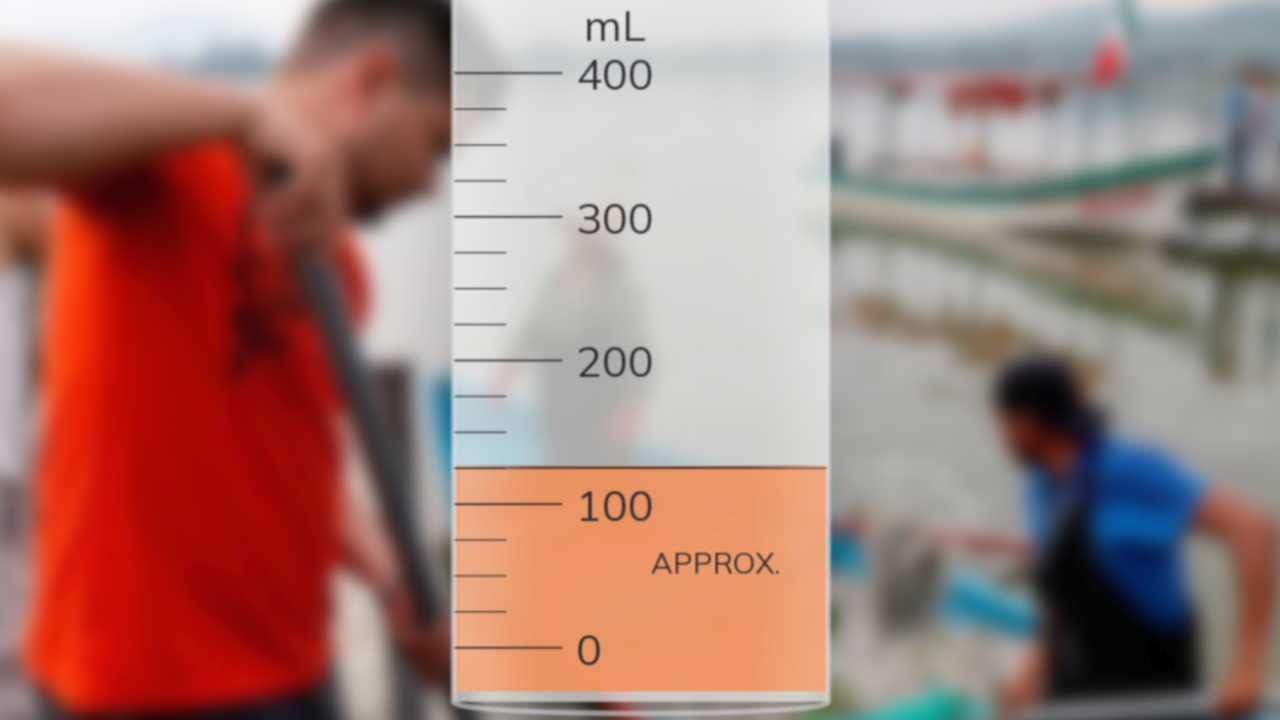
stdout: 125 mL
